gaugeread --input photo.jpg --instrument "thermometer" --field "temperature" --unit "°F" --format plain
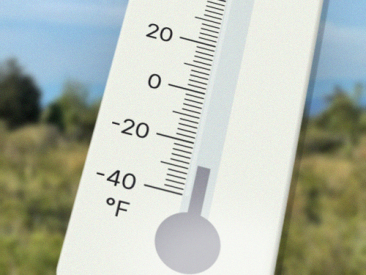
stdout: -28 °F
